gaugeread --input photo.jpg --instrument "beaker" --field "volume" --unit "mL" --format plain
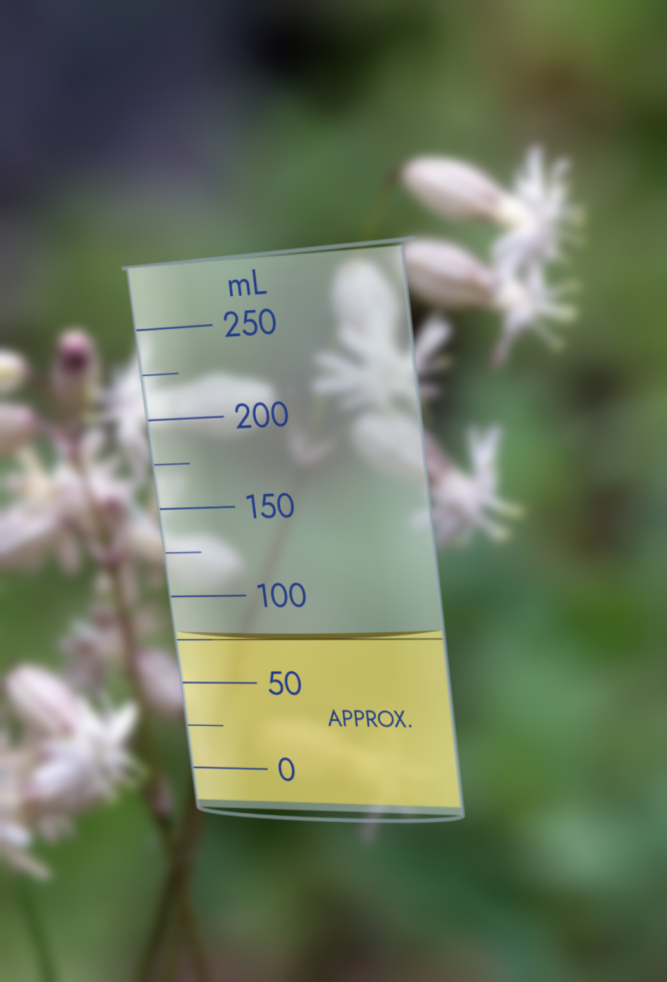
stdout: 75 mL
